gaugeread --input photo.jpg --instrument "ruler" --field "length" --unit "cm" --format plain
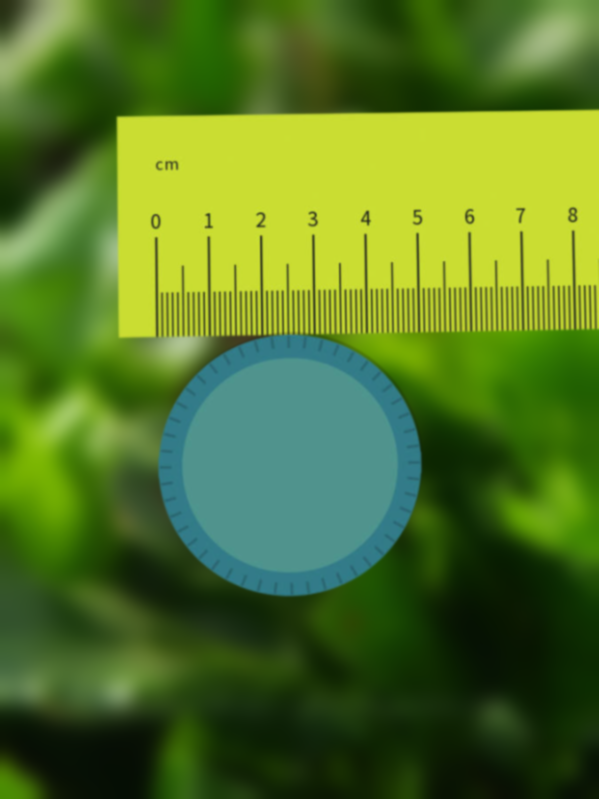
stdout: 5 cm
